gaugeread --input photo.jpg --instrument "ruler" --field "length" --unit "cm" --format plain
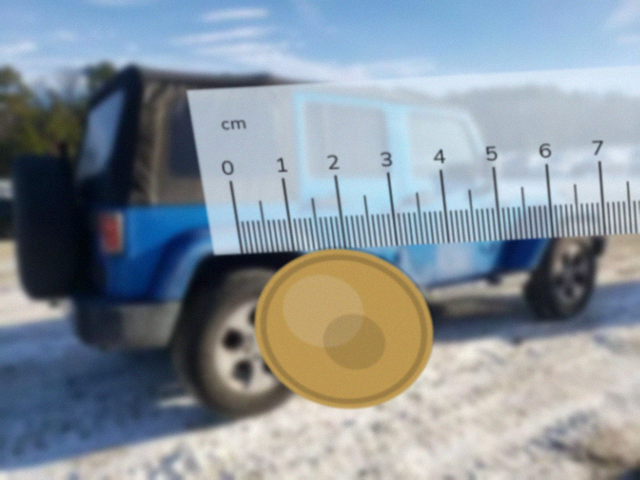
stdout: 3.5 cm
